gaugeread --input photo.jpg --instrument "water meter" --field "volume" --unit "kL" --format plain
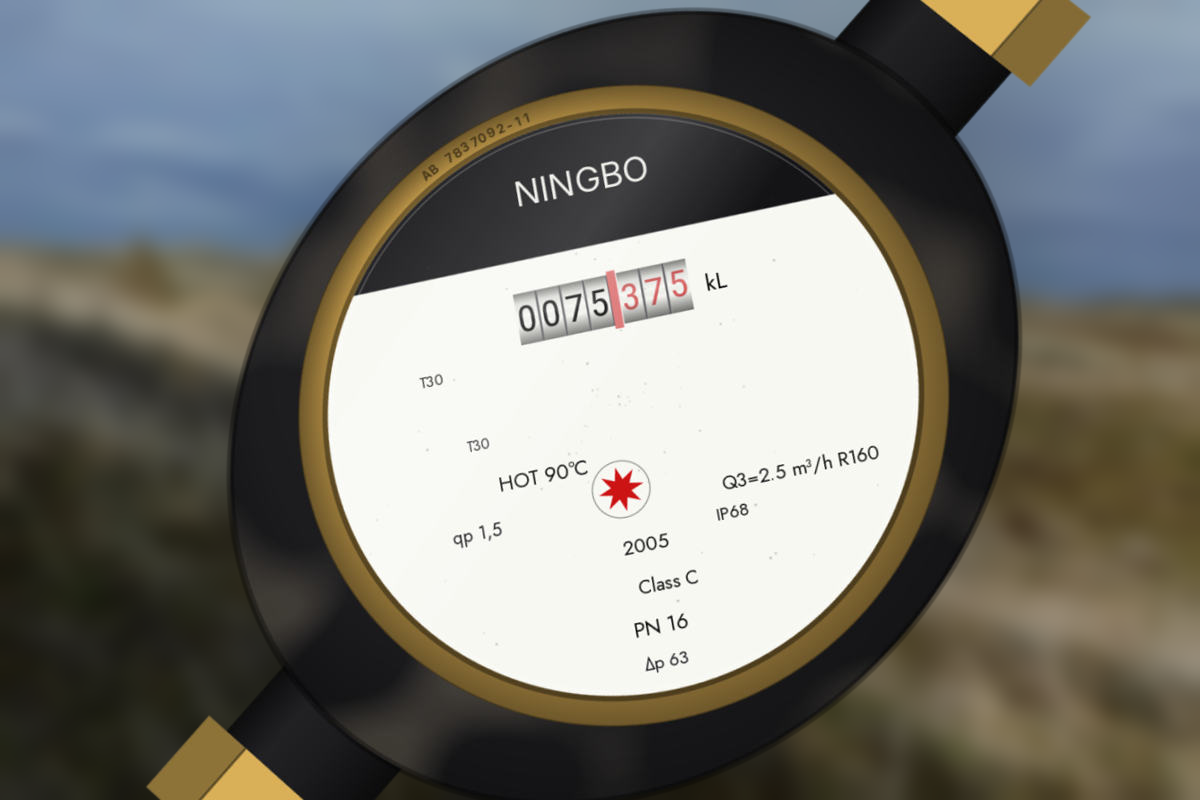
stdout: 75.375 kL
